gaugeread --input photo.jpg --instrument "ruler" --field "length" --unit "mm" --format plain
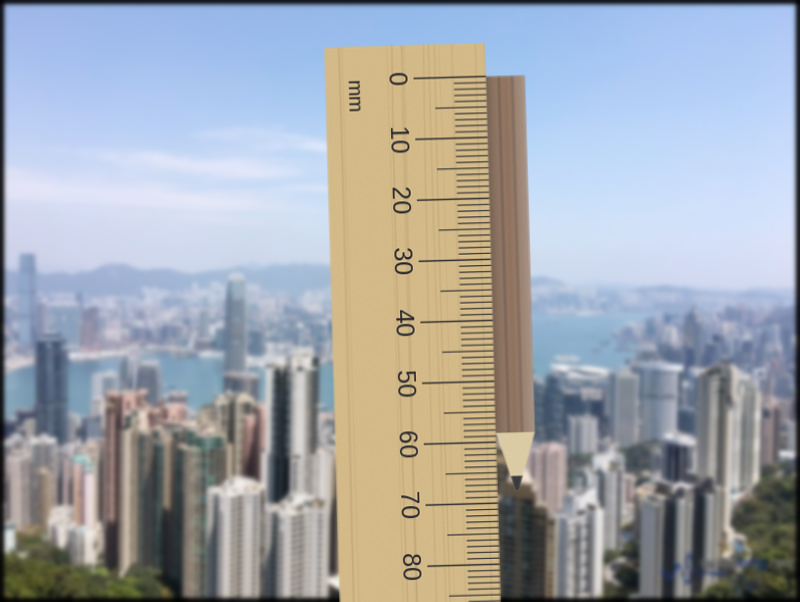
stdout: 68 mm
